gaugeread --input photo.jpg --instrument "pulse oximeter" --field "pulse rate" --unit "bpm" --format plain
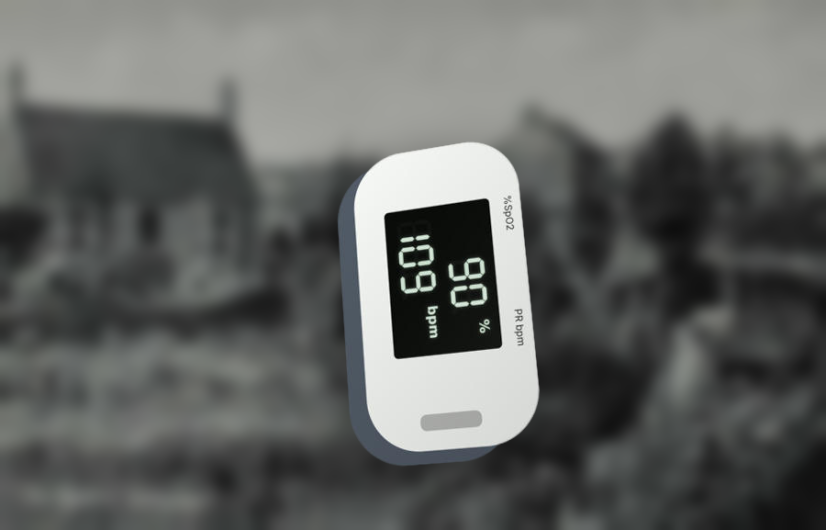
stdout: 109 bpm
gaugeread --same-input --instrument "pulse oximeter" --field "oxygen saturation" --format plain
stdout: 90 %
